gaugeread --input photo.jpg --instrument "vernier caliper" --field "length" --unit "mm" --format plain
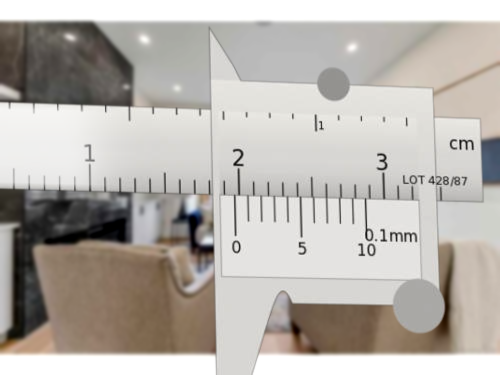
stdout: 19.7 mm
